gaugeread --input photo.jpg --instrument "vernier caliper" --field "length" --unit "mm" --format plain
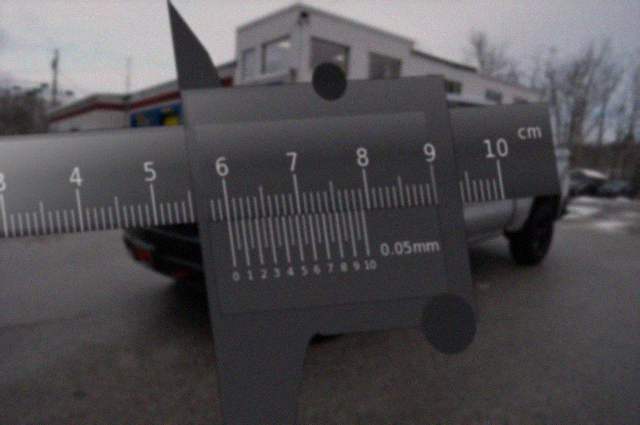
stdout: 60.0 mm
